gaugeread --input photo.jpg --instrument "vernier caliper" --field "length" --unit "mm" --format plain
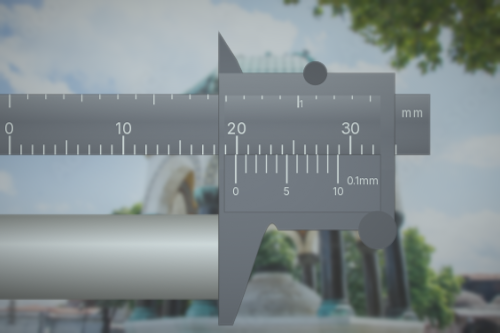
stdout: 19.9 mm
